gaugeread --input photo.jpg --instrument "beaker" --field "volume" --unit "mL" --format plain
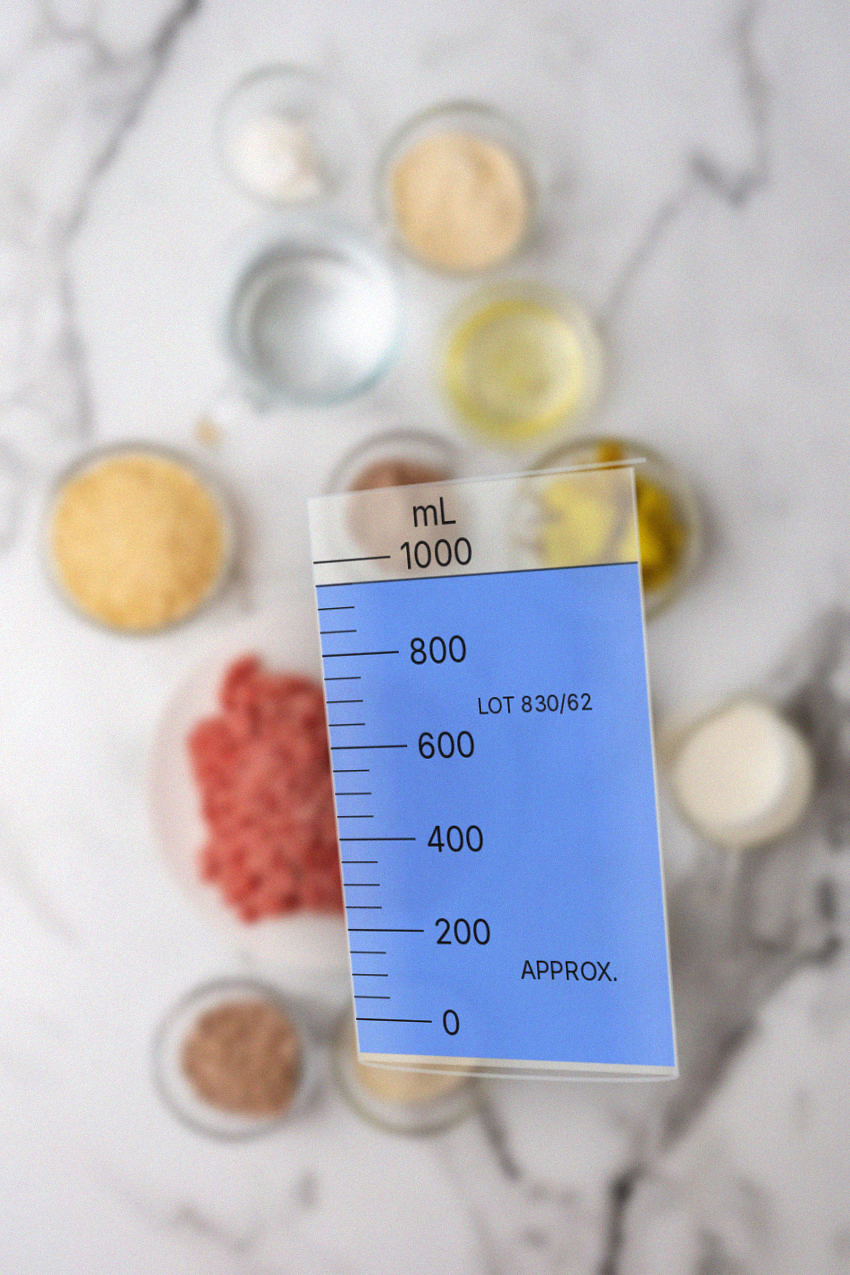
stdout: 950 mL
